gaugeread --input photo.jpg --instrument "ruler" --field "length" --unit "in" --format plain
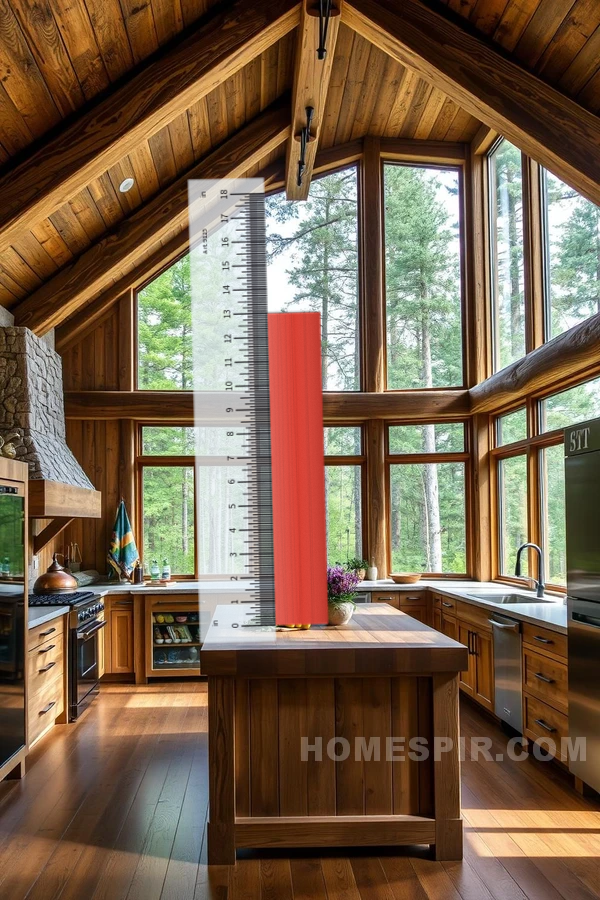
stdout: 13 in
